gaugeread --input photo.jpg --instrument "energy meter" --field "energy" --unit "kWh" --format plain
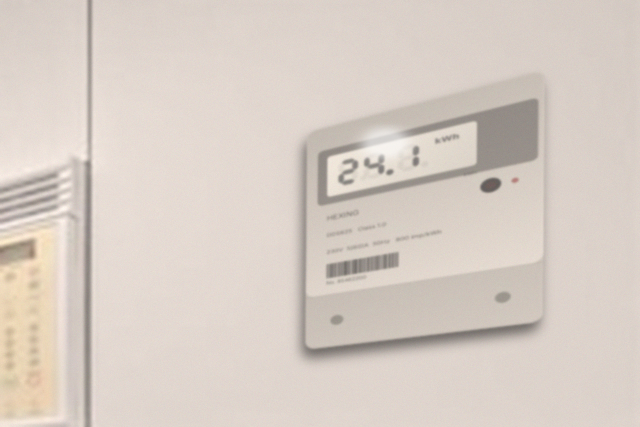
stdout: 24.1 kWh
